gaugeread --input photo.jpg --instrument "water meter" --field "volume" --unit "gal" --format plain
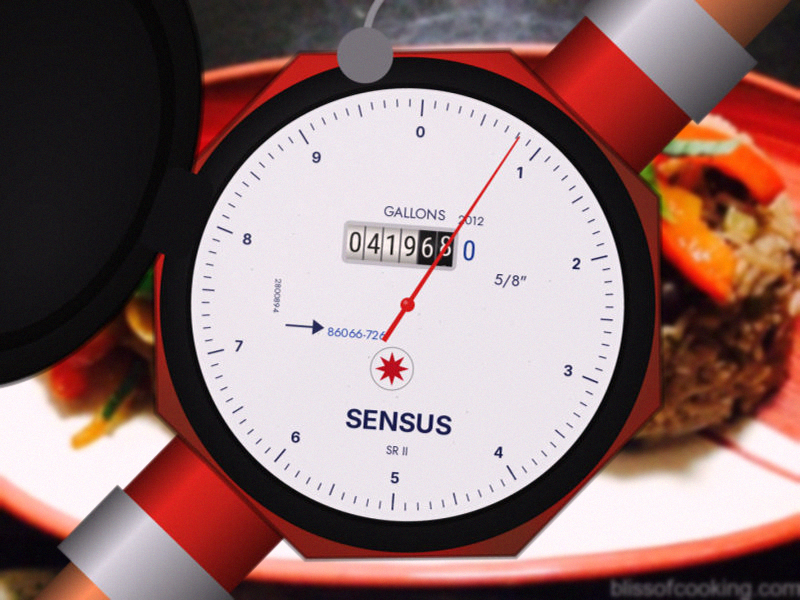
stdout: 419680.8 gal
